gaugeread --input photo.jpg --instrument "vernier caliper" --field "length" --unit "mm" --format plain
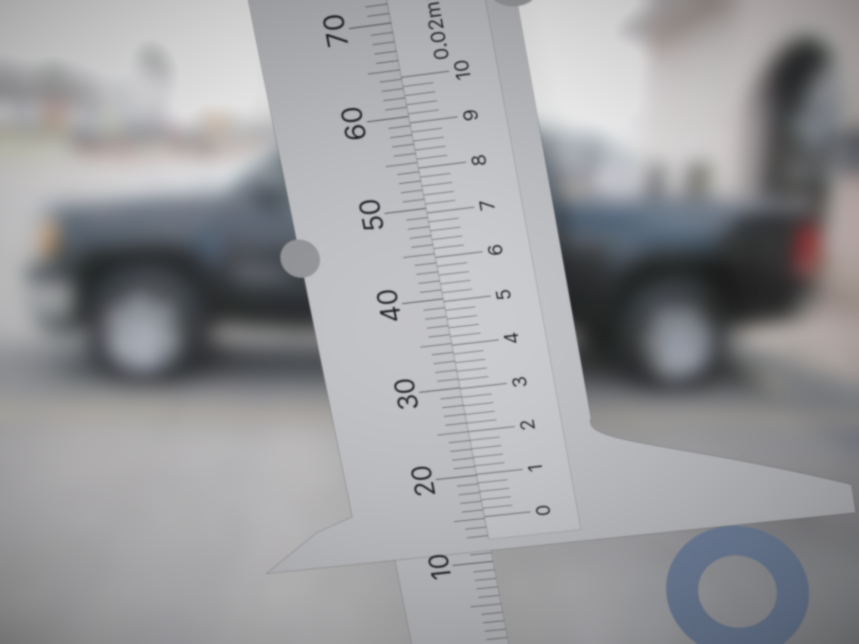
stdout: 15.2 mm
